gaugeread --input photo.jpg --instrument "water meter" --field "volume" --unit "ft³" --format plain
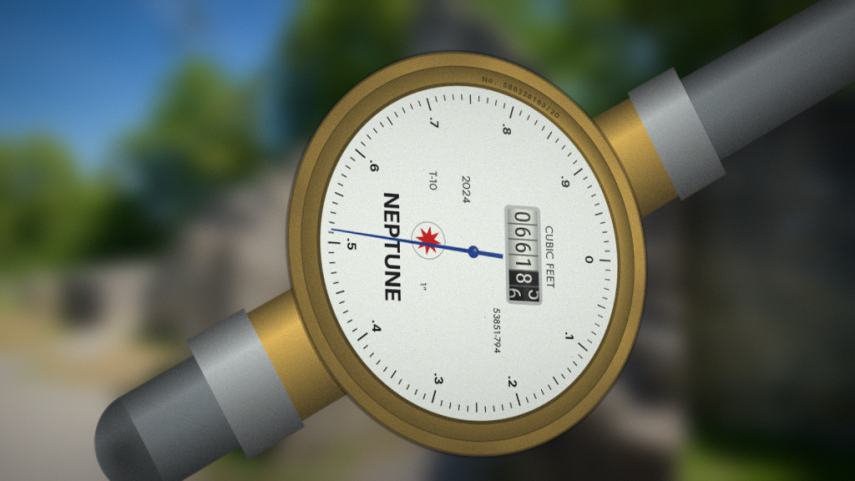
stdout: 66185.51 ft³
